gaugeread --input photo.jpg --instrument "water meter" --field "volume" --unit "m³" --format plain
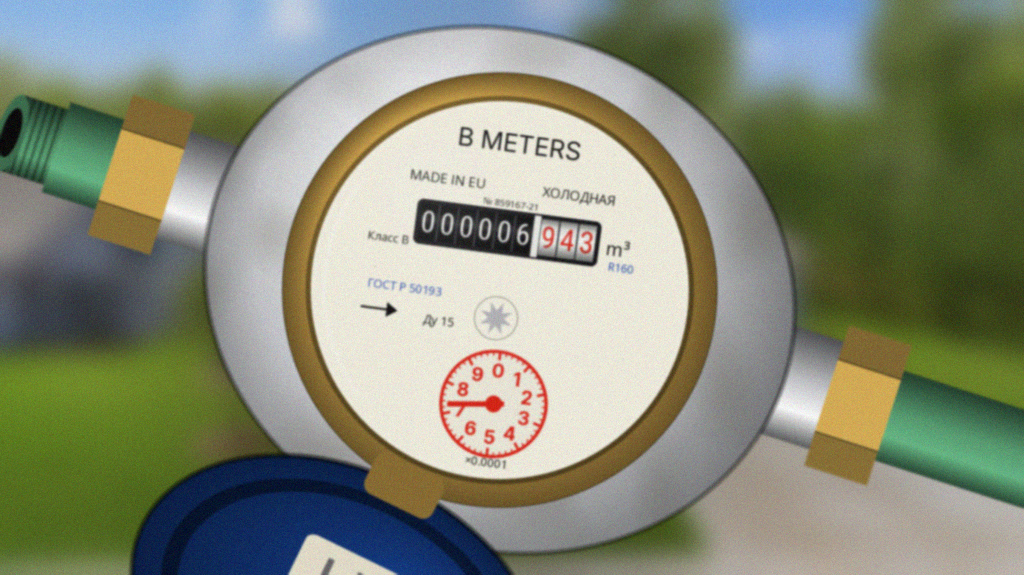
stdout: 6.9437 m³
